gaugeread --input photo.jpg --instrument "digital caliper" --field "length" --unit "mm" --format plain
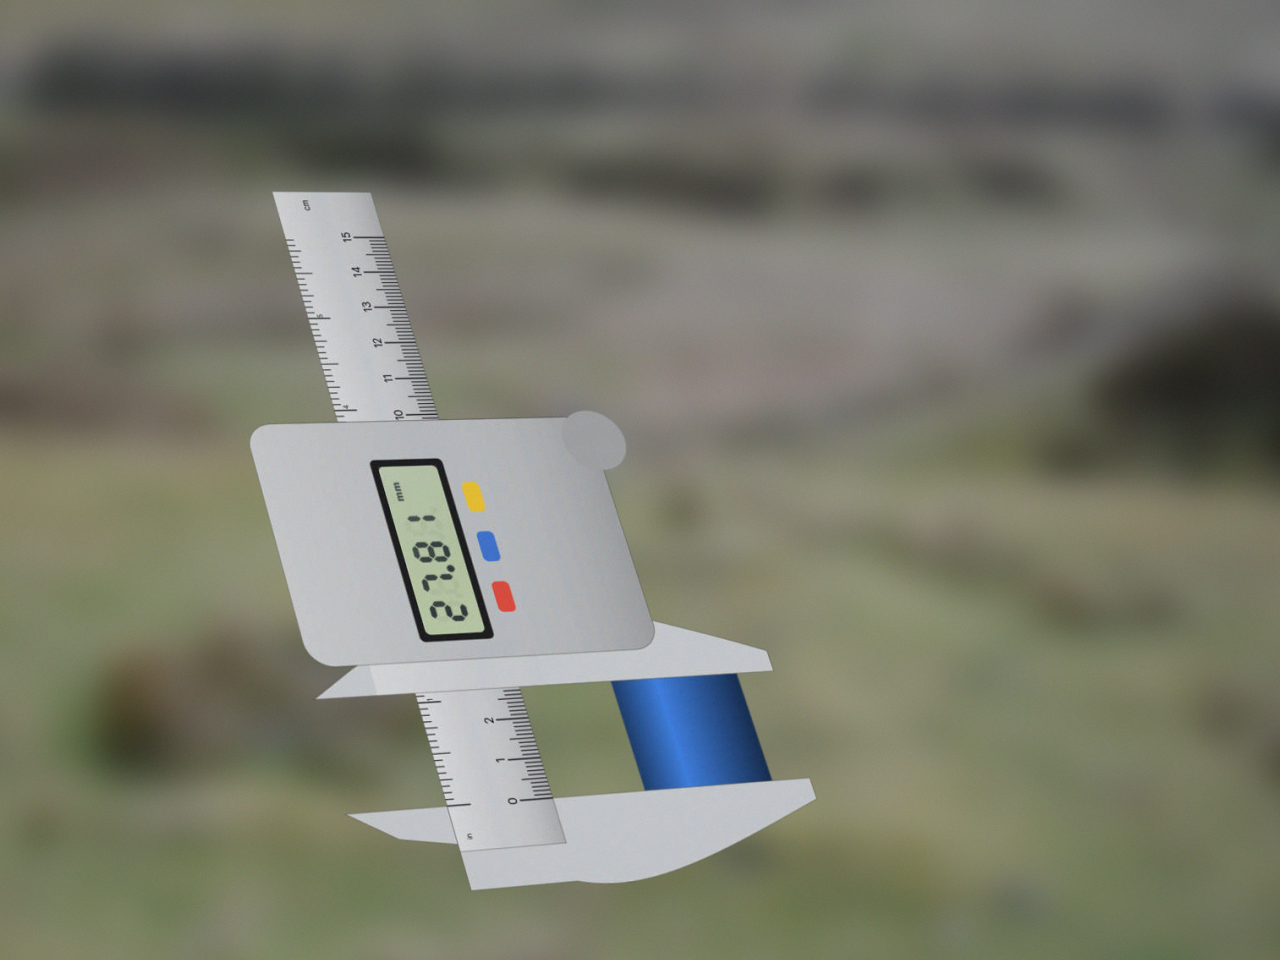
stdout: 27.81 mm
